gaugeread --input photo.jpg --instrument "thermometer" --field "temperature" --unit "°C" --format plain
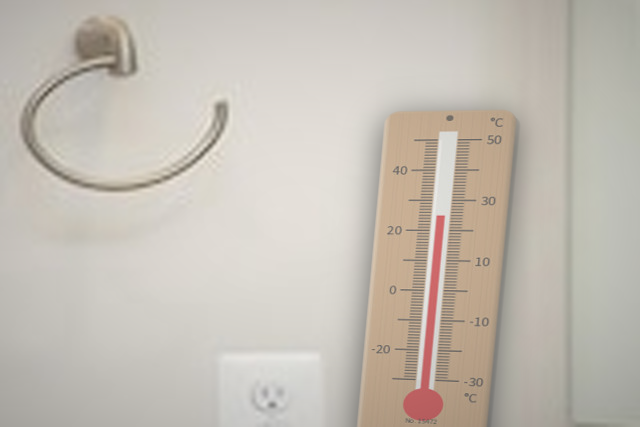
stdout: 25 °C
